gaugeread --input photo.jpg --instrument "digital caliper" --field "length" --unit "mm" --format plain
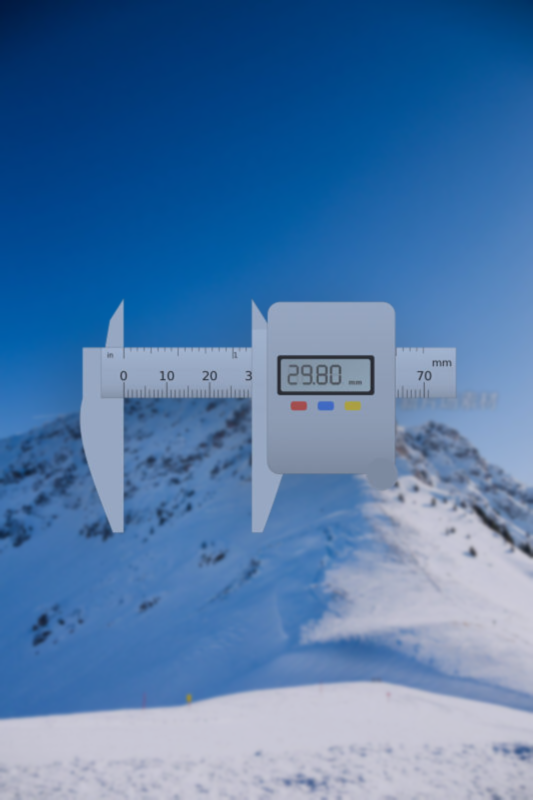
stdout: 29.80 mm
